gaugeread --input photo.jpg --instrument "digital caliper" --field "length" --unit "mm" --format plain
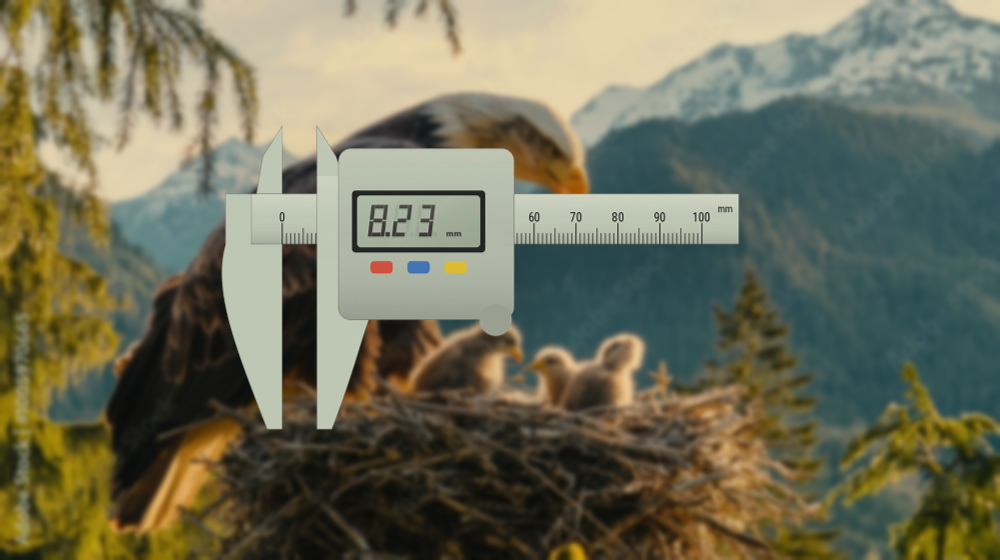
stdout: 8.23 mm
